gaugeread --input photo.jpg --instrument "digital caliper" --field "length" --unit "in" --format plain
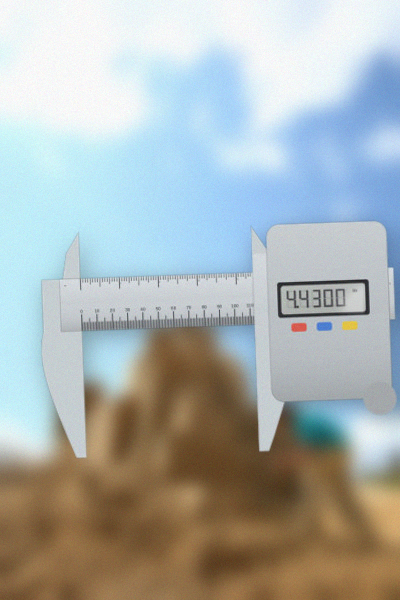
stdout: 4.4300 in
